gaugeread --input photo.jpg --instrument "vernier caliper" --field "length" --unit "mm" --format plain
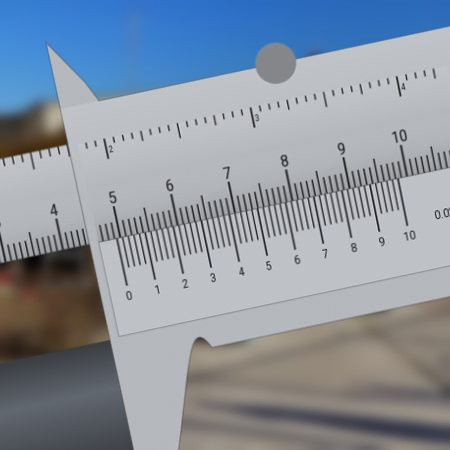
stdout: 49.4 mm
